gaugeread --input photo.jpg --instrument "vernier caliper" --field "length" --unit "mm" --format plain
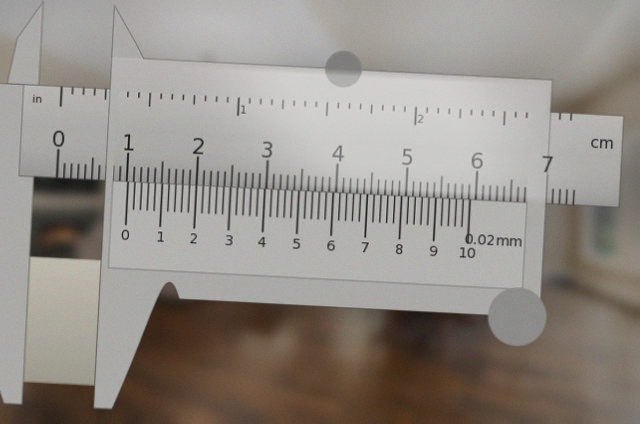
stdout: 10.2 mm
